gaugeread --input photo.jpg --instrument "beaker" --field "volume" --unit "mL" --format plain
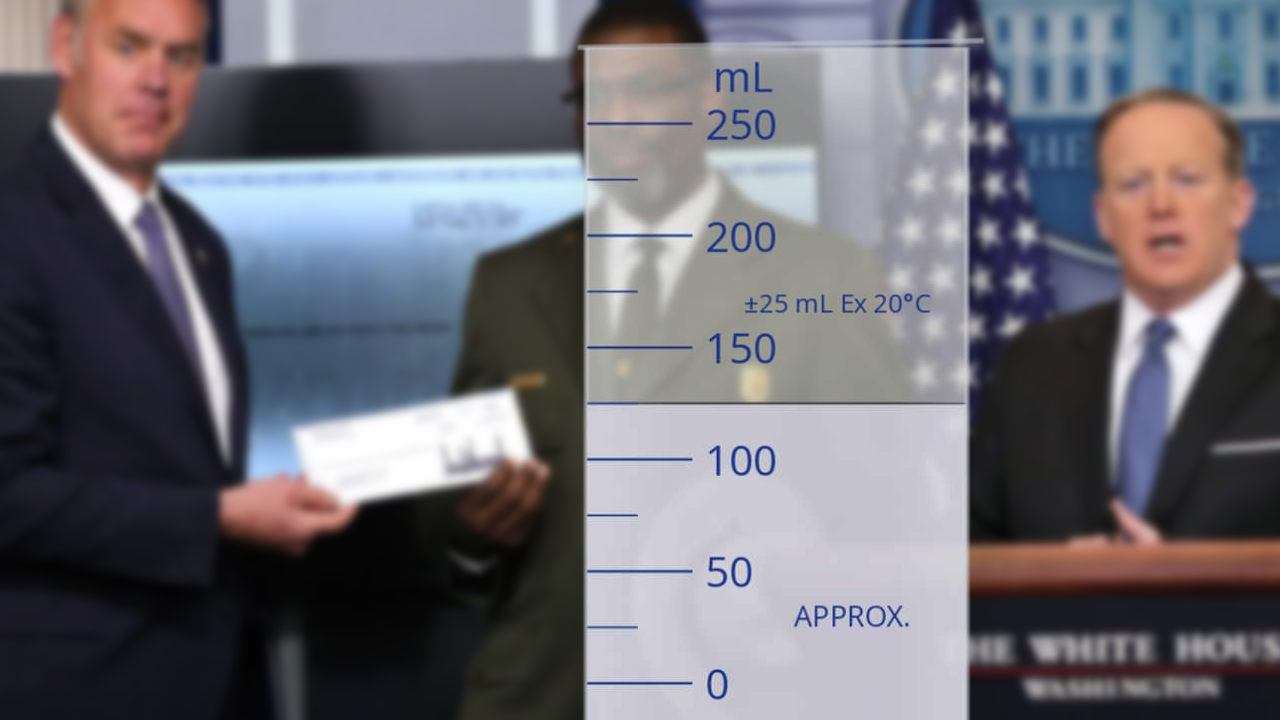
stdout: 125 mL
